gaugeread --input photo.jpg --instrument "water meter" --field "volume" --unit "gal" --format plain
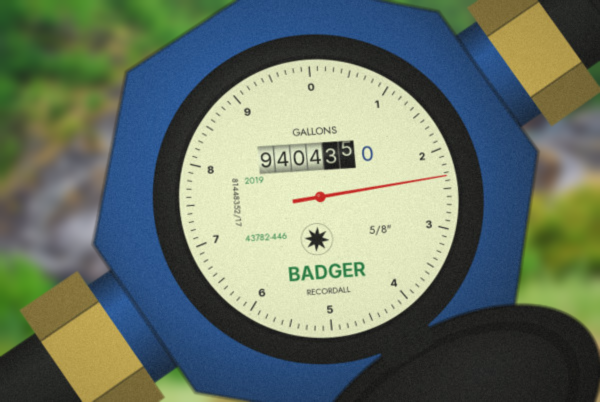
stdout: 9404352.3 gal
